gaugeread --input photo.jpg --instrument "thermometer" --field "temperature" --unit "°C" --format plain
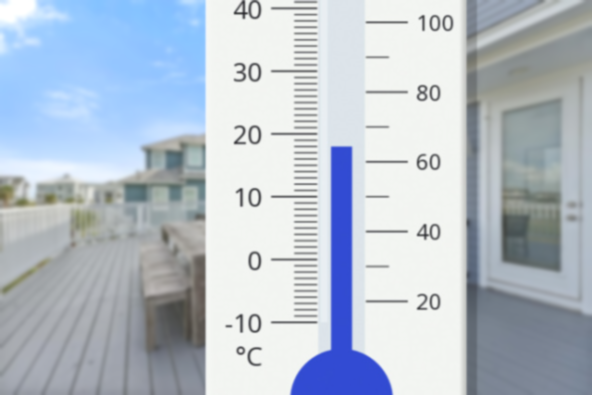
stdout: 18 °C
